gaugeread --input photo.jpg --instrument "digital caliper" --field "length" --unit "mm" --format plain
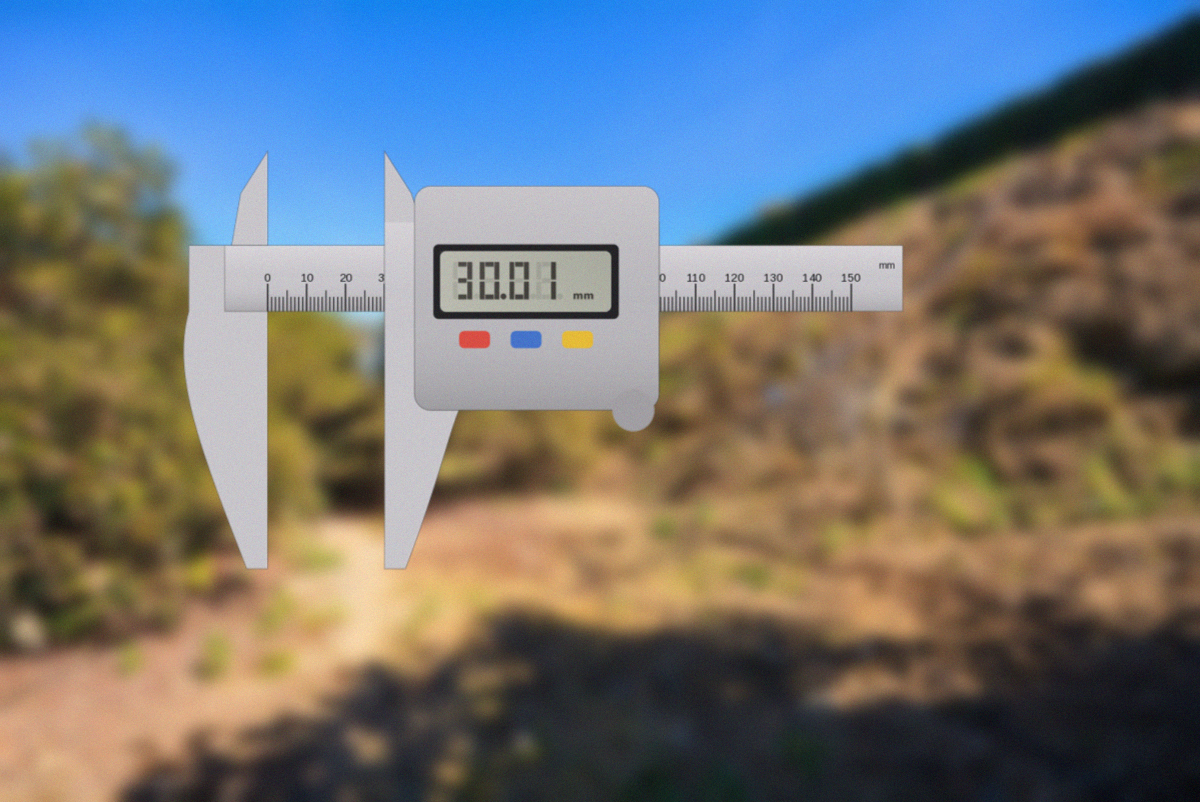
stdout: 30.01 mm
